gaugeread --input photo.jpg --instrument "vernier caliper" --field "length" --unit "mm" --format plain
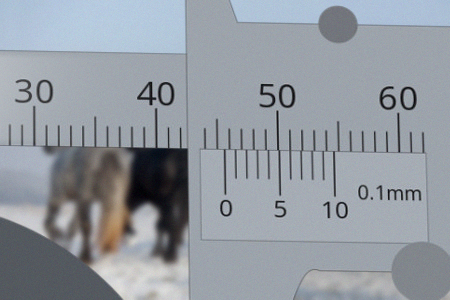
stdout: 45.6 mm
